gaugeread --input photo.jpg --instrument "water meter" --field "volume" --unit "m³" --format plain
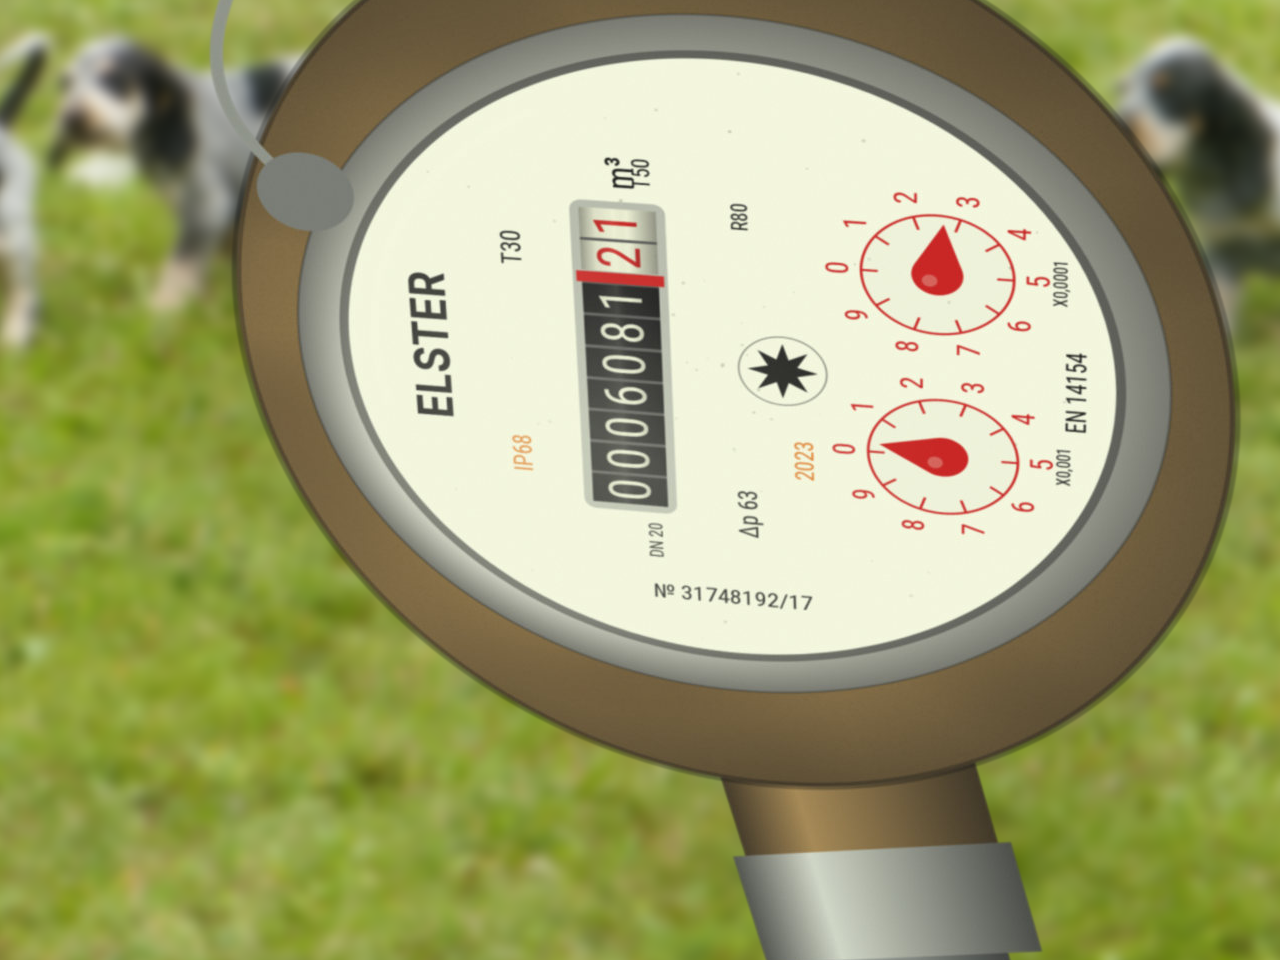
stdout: 6081.2102 m³
